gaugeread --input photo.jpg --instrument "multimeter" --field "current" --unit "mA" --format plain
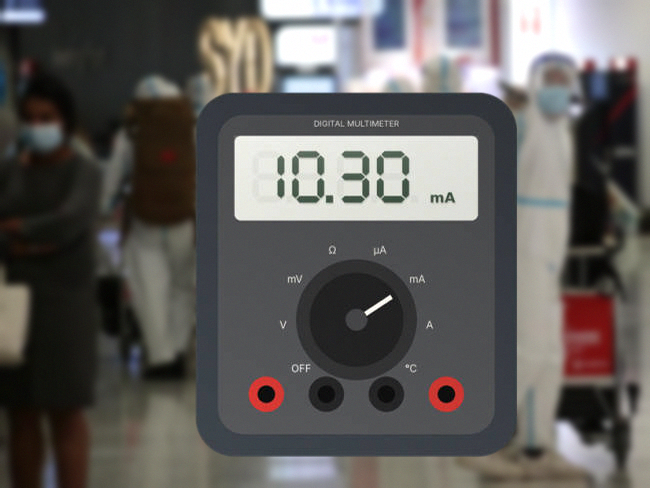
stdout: 10.30 mA
